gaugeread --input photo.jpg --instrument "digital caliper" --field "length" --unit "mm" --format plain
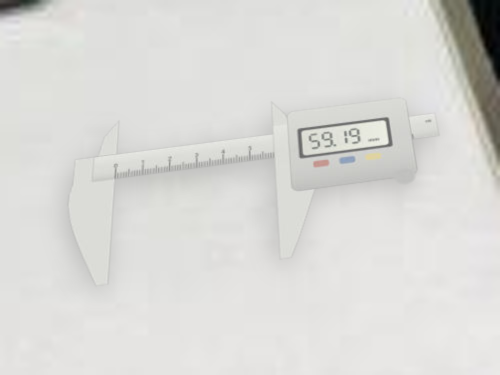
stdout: 59.19 mm
